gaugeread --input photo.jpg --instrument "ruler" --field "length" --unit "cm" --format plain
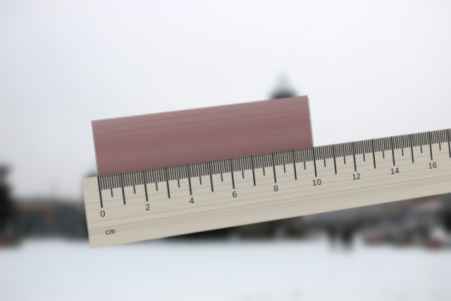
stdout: 10 cm
